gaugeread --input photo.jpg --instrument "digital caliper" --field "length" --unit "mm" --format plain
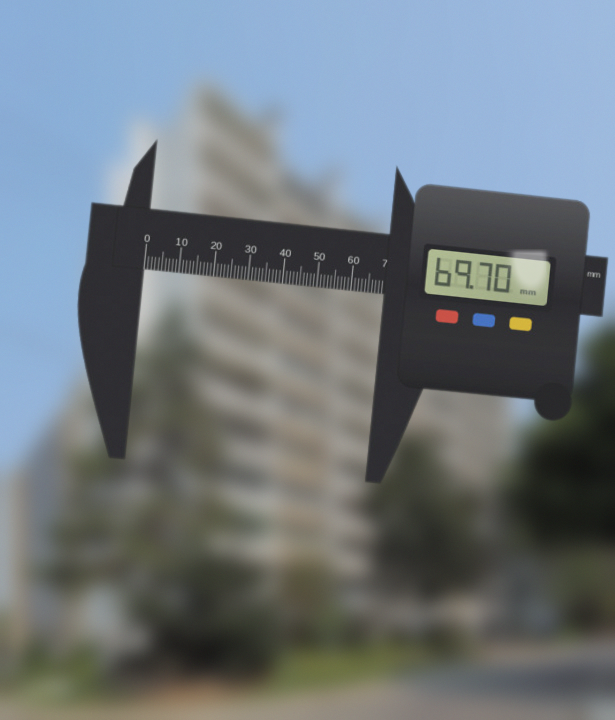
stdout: 69.70 mm
